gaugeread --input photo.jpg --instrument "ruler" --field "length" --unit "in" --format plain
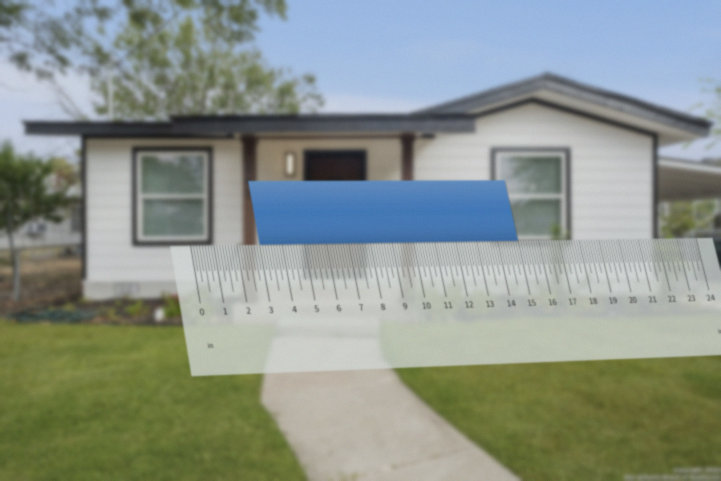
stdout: 12 in
